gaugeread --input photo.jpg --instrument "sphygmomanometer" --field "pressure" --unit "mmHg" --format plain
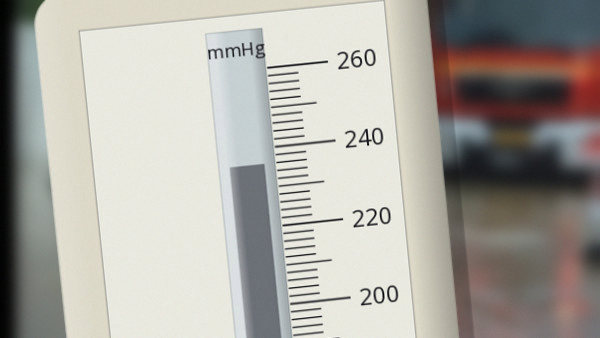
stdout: 236 mmHg
